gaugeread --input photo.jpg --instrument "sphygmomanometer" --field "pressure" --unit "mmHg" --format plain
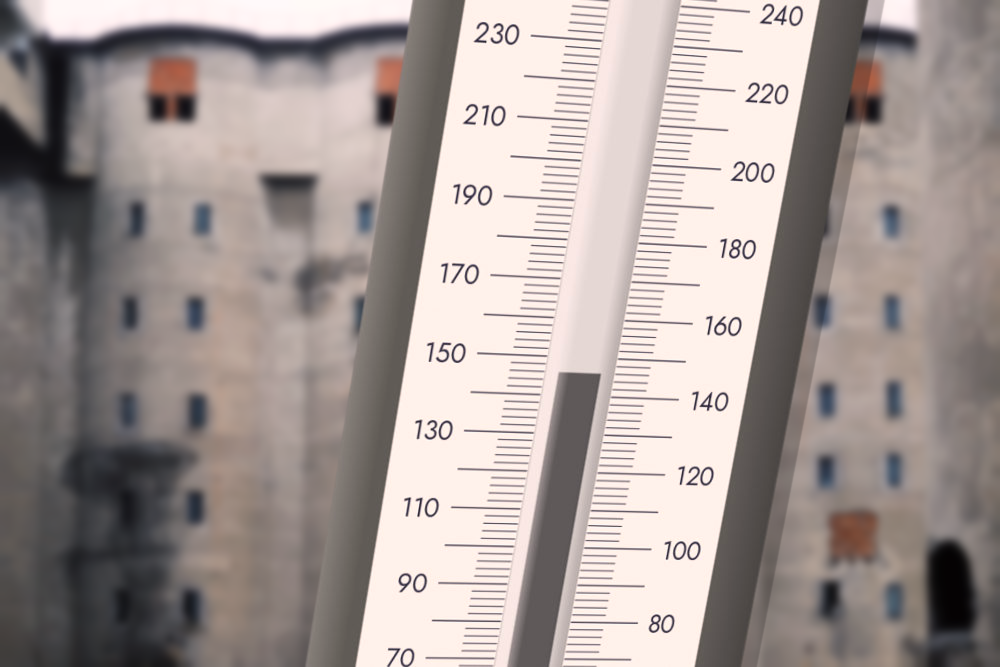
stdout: 146 mmHg
